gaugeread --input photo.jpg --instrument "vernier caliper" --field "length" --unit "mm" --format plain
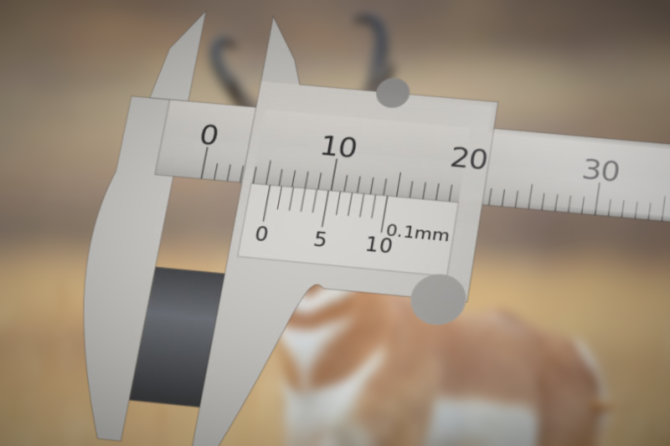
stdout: 5.3 mm
